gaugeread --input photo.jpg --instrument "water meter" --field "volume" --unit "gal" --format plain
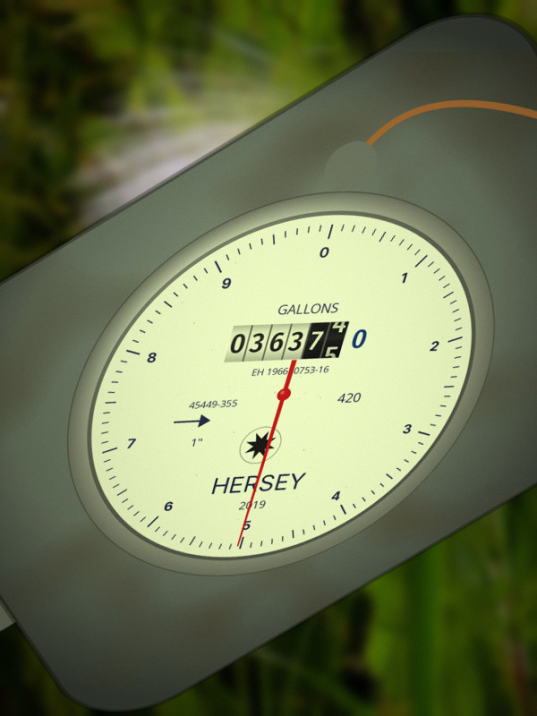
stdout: 363745.0 gal
